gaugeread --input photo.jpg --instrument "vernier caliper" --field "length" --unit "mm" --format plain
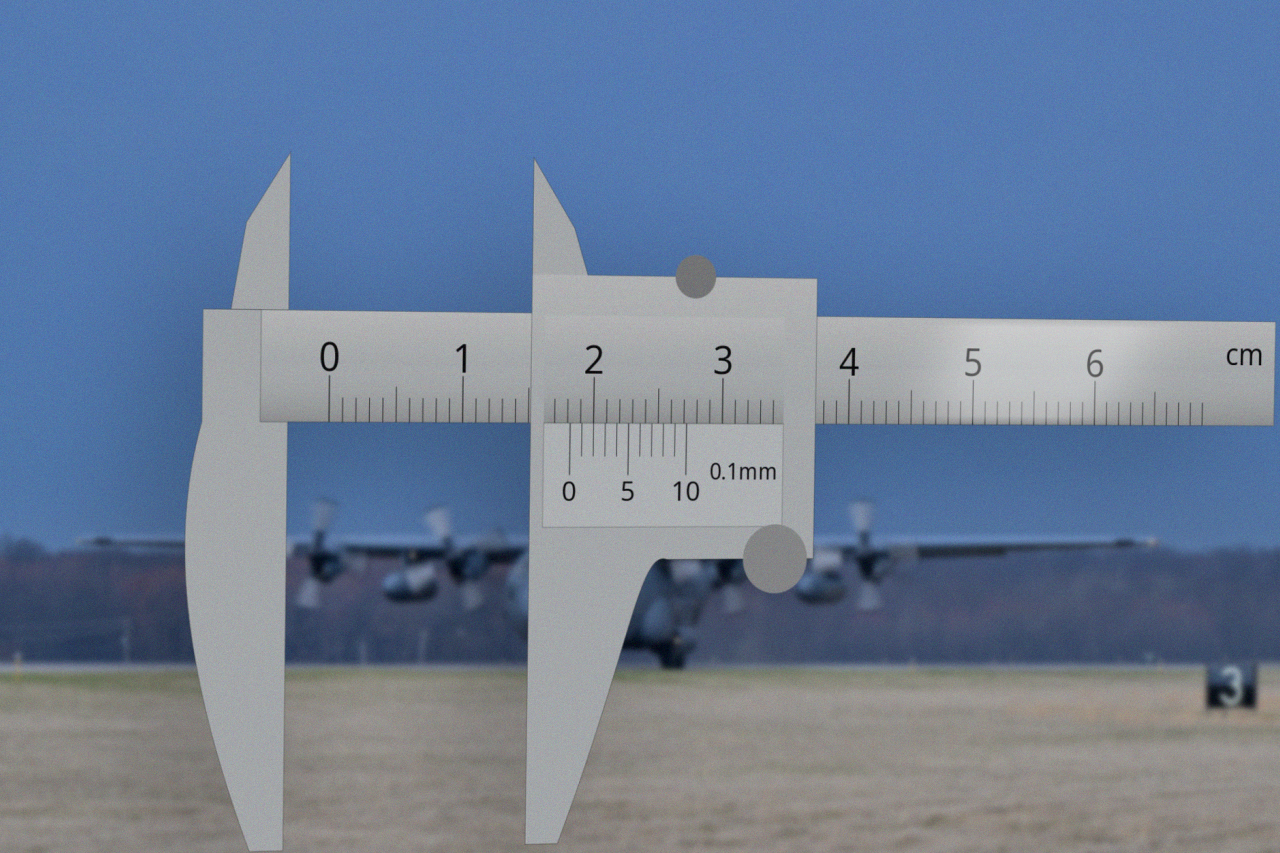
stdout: 18.2 mm
